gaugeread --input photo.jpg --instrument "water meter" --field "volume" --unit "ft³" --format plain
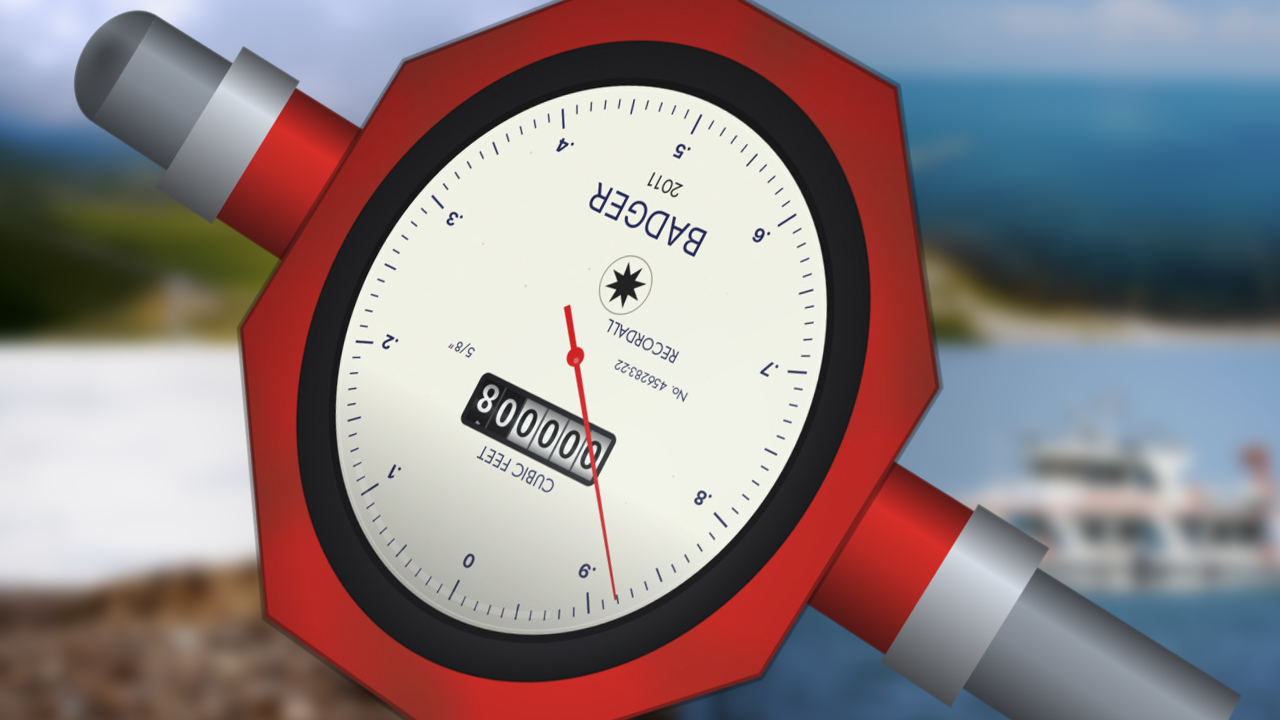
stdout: 7.88 ft³
